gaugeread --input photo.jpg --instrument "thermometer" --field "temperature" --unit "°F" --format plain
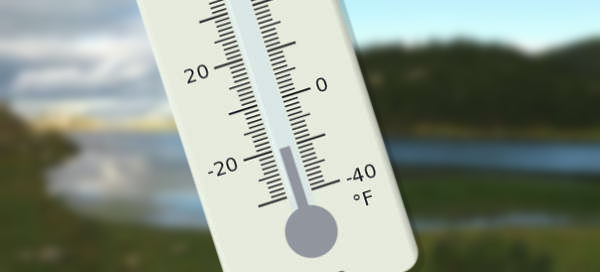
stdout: -20 °F
